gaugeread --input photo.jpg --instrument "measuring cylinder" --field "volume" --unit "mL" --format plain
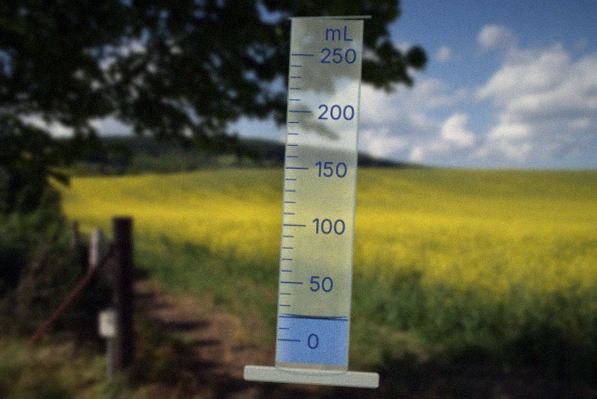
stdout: 20 mL
